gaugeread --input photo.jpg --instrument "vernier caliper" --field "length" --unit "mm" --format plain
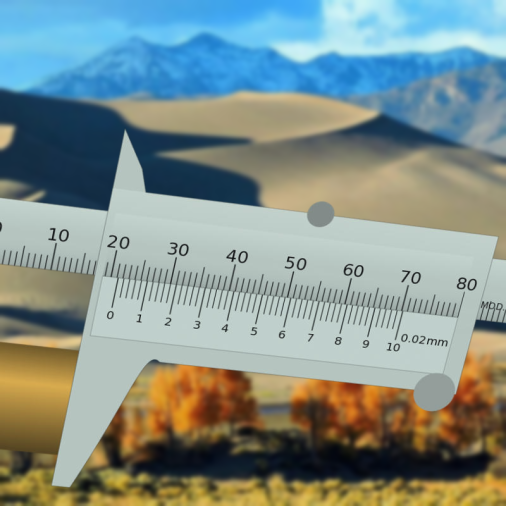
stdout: 21.2 mm
